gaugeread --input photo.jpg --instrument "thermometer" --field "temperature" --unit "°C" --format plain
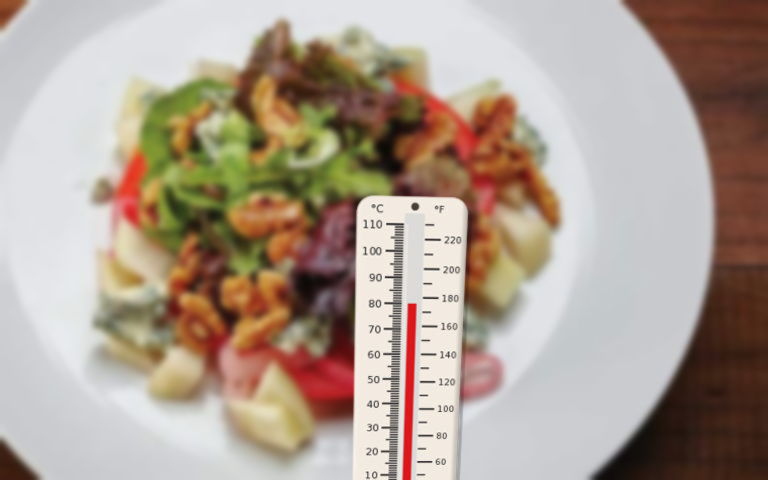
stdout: 80 °C
